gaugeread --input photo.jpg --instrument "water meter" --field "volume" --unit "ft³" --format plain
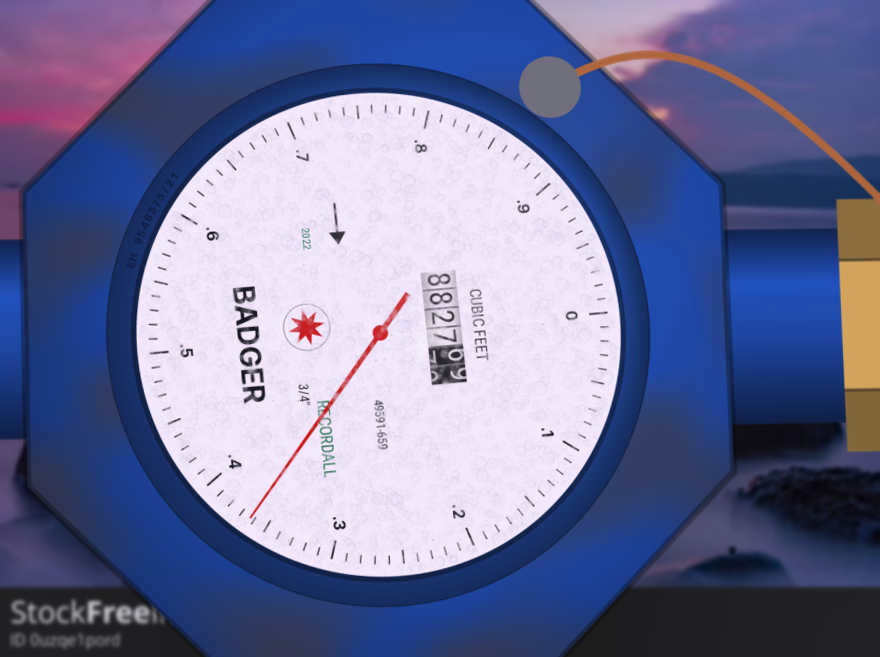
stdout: 882769.36 ft³
